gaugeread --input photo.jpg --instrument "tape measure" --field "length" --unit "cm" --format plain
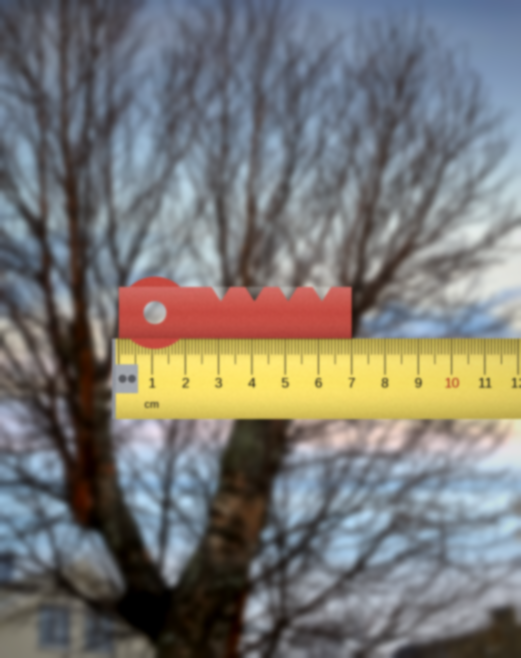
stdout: 7 cm
